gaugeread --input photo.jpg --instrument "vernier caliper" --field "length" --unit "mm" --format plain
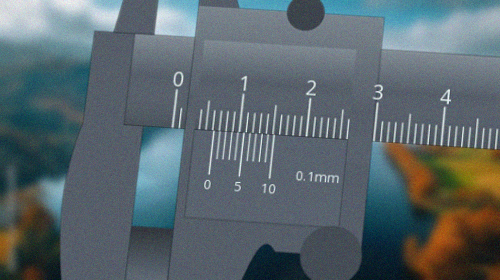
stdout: 6.2 mm
